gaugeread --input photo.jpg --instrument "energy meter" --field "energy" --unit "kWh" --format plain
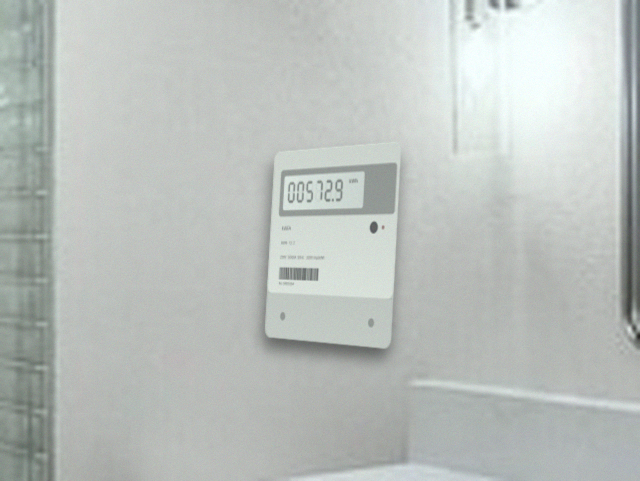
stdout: 572.9 kWh
